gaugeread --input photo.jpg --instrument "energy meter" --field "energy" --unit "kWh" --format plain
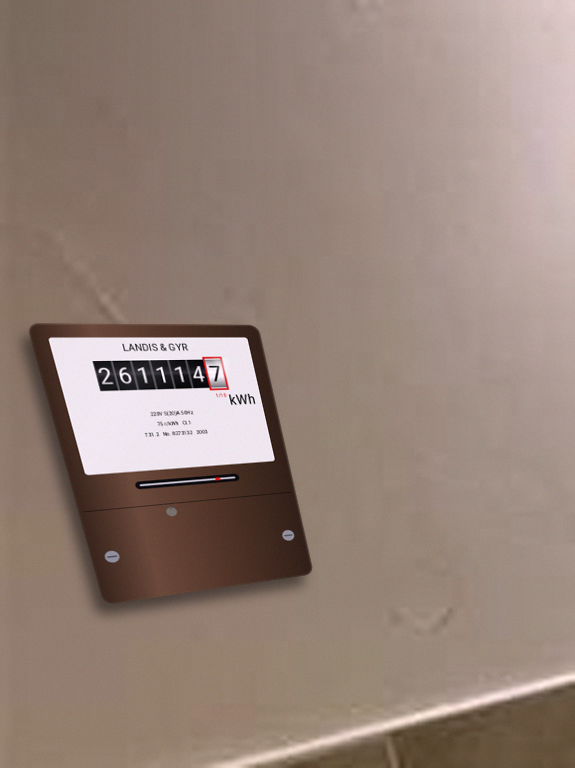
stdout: 261114.7 kWh
